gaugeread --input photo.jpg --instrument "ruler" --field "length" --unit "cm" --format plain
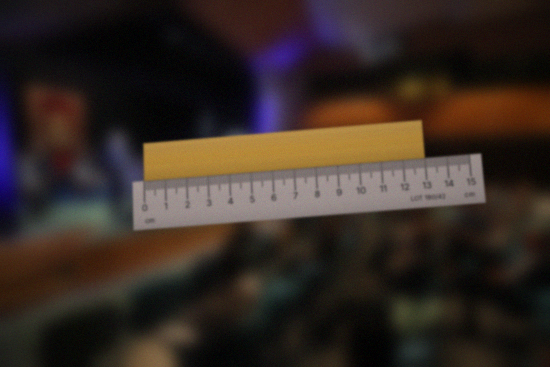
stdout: 13 cm
